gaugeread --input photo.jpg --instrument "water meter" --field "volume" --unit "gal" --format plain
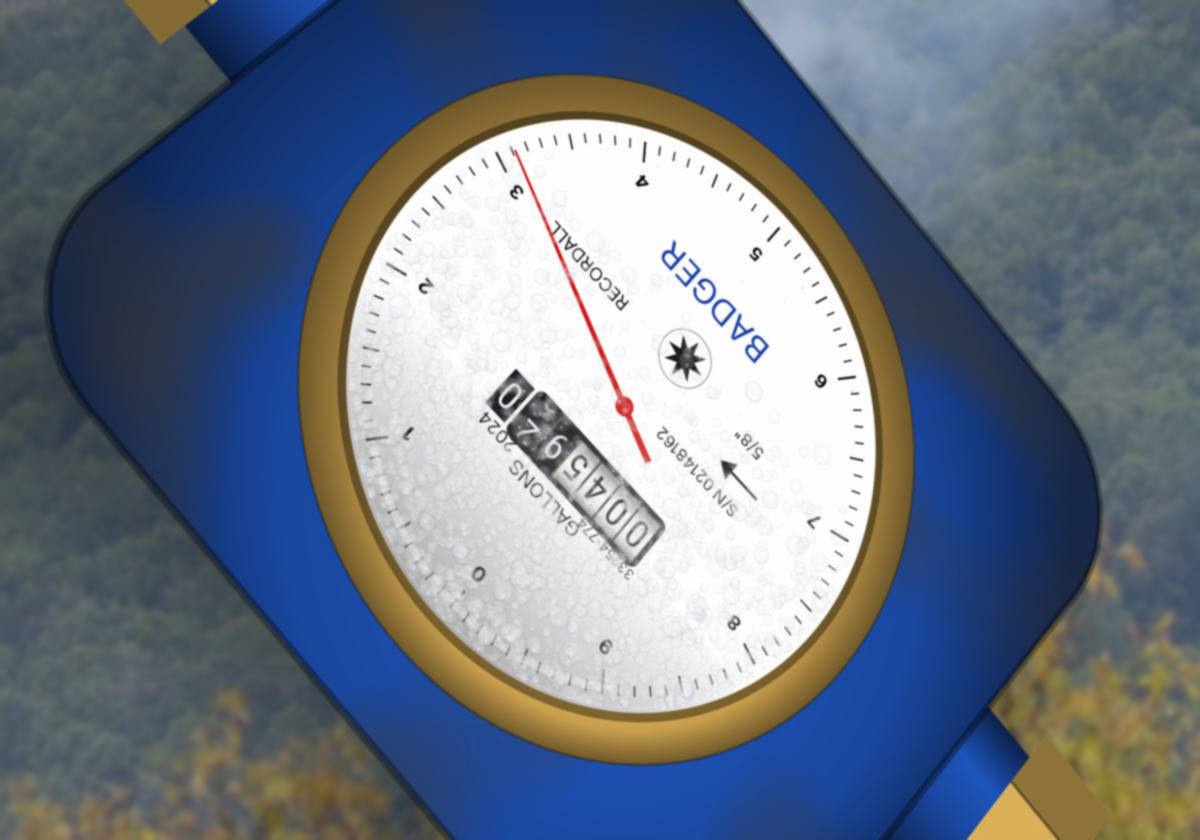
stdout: 45923.1 gal
